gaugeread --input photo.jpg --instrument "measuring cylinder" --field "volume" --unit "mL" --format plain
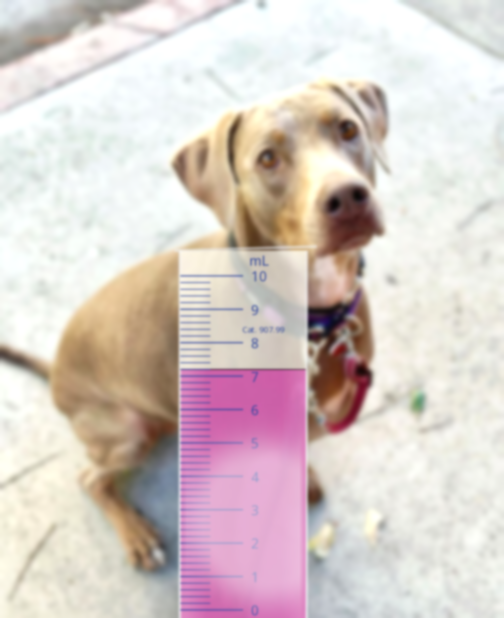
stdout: 7.2 mL
